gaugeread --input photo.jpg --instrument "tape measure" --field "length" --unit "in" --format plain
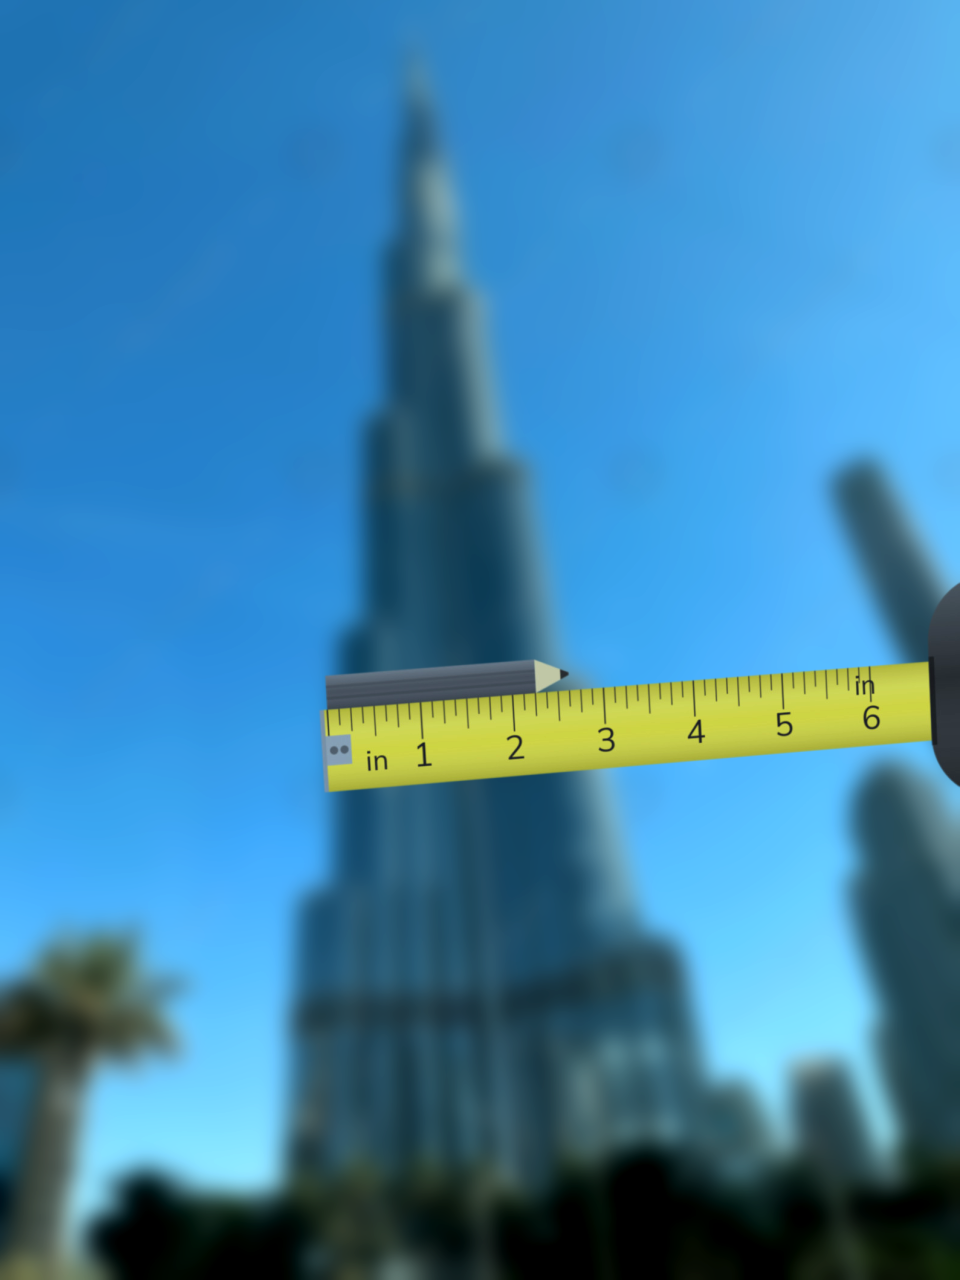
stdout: 2.625 in
